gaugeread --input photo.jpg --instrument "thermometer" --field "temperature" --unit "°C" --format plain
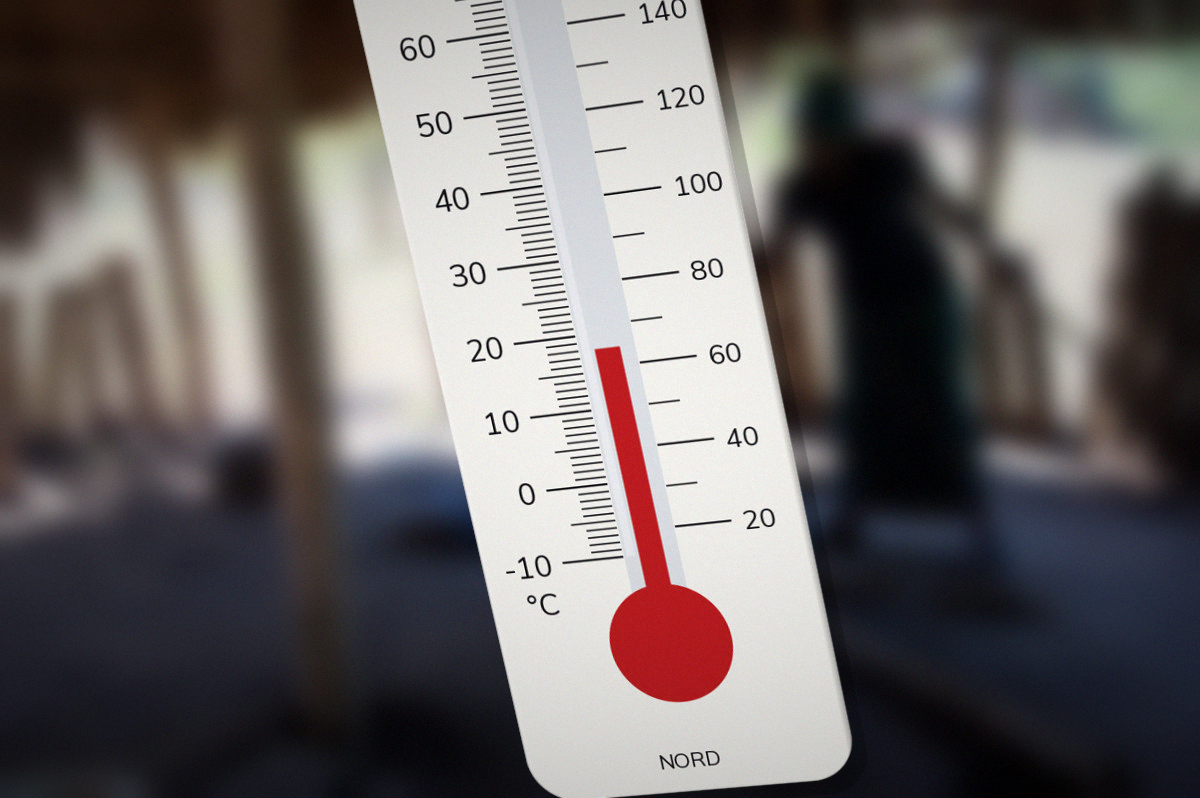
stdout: 18 °C
